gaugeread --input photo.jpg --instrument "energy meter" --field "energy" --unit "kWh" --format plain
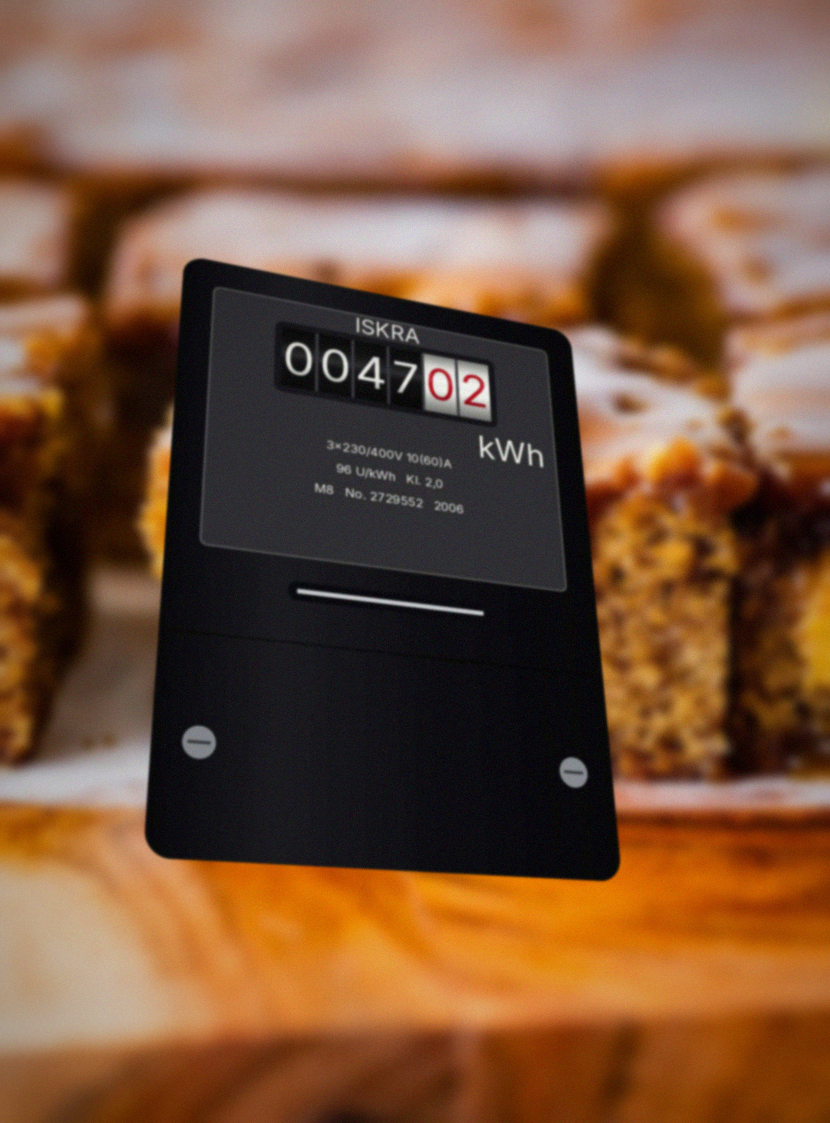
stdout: 47.02 kWh
